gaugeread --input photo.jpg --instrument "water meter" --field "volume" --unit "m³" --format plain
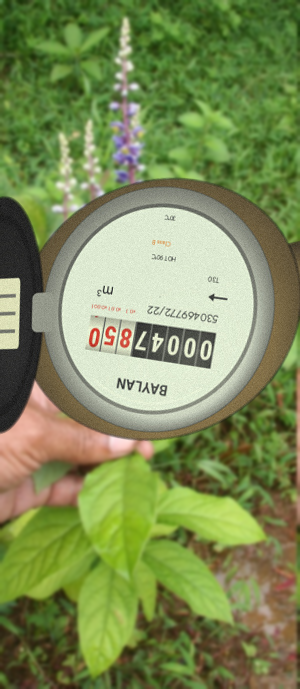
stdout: 47.850 m³
